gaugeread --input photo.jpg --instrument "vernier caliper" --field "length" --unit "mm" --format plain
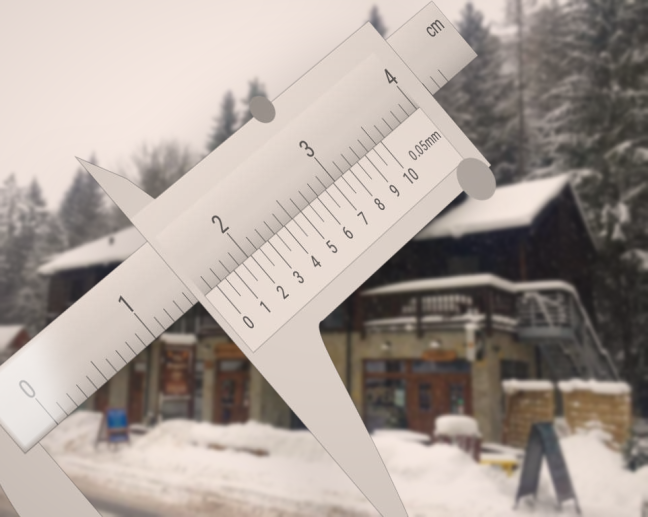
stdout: 16.5 mm
